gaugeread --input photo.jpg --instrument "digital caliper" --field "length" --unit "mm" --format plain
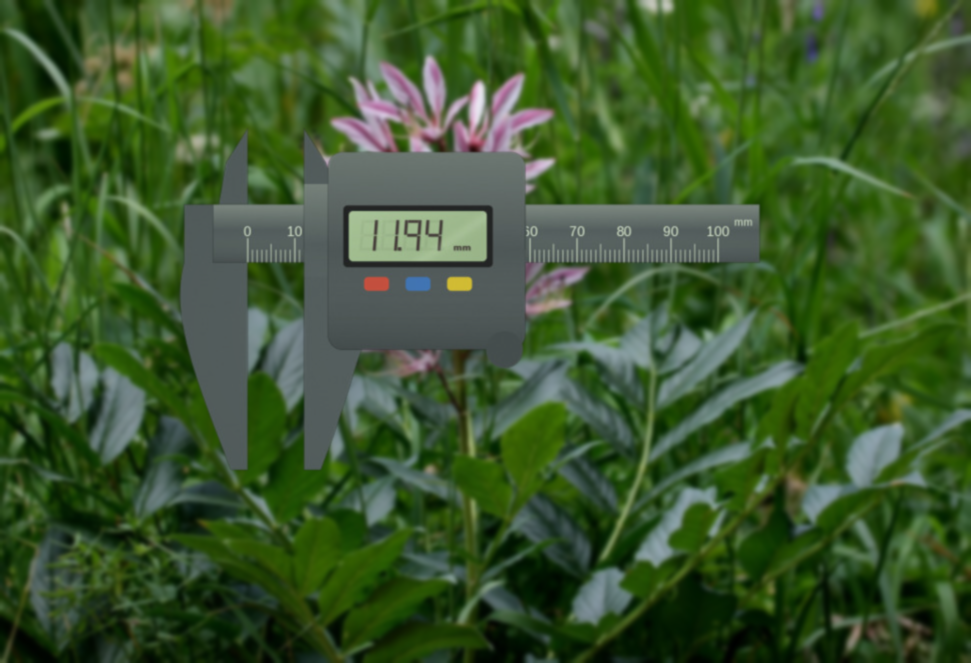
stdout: 11.94 mm
